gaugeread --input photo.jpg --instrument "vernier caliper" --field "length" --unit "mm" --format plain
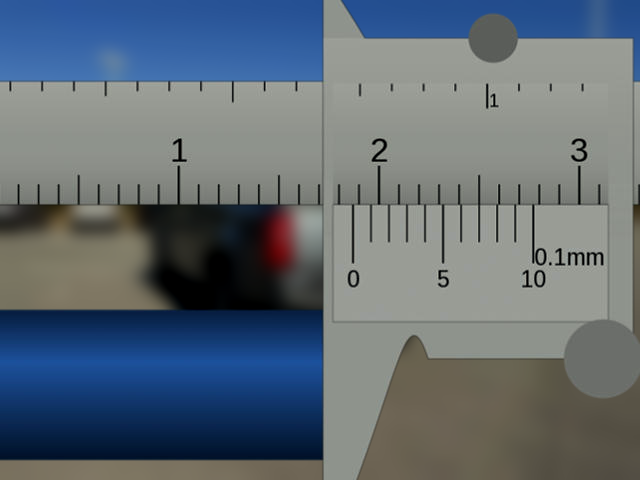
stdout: 18.7 mm
